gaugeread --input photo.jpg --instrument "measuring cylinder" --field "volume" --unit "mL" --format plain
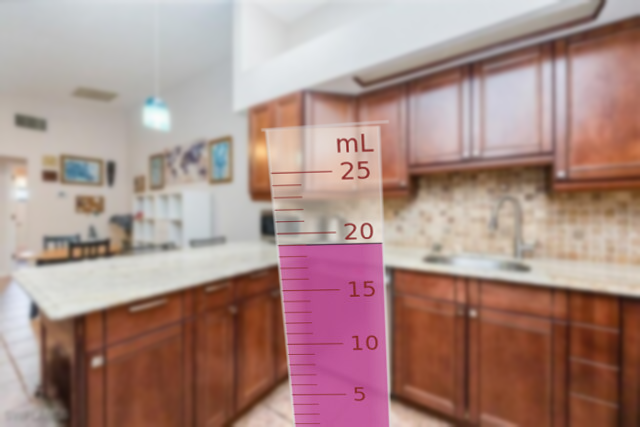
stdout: 19 mL
